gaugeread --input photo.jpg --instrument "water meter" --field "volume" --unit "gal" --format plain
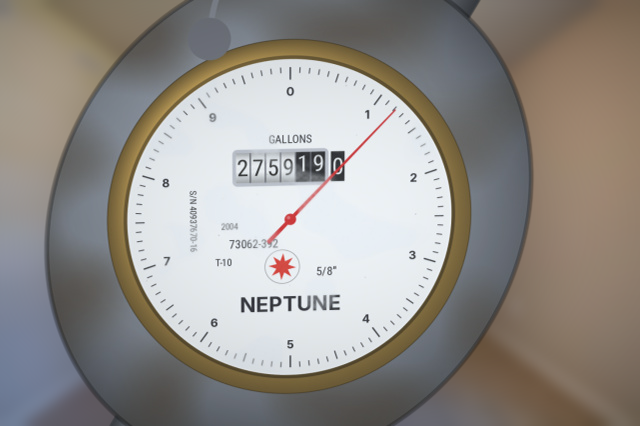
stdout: 2759191.2 gal
